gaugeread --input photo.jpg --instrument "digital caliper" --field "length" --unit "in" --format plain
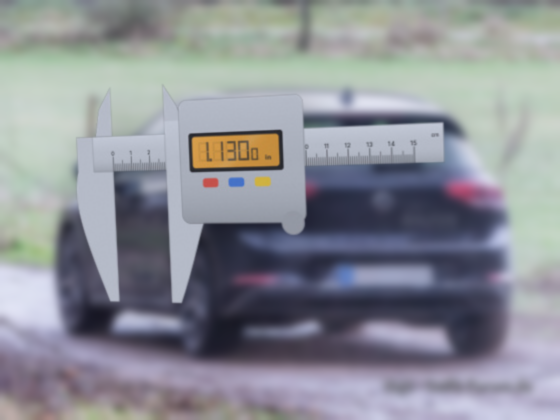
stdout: 1.1300 in
